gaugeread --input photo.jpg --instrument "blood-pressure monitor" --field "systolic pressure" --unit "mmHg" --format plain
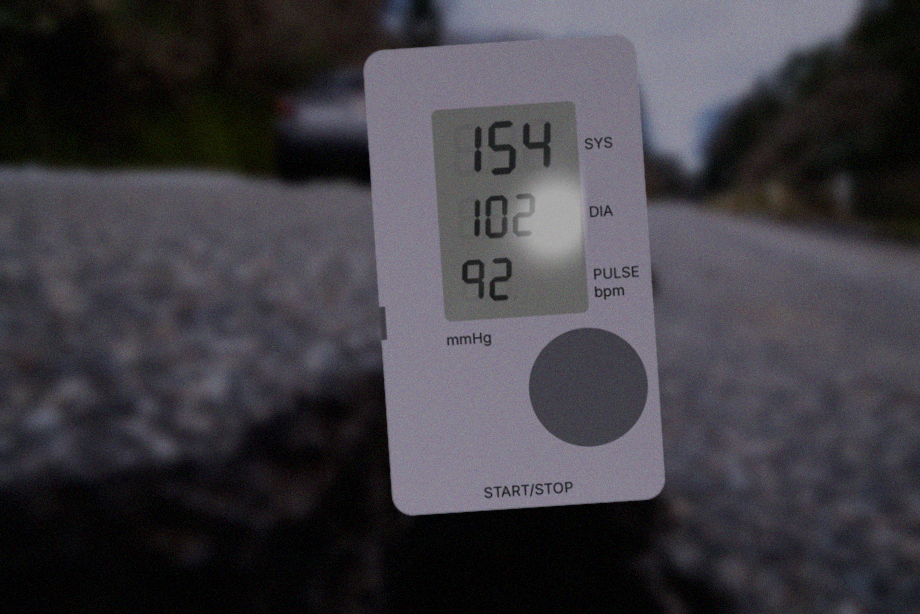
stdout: 154 mmHg
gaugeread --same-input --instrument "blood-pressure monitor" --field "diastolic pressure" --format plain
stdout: 102 mmHg
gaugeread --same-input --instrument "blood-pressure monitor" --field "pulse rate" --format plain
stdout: 92 bpm
